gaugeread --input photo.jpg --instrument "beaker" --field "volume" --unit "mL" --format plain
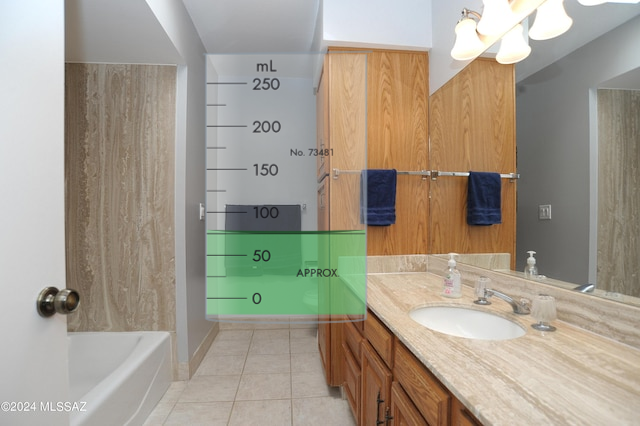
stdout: 75 mL
